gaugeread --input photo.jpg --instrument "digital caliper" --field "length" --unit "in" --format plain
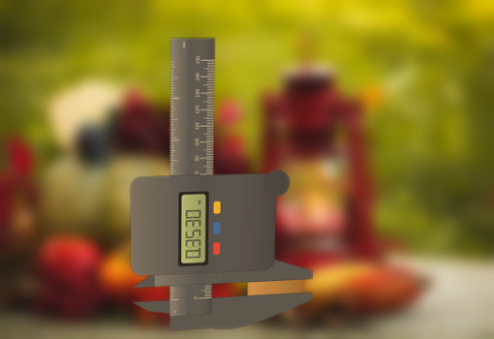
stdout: 0.3530 in
